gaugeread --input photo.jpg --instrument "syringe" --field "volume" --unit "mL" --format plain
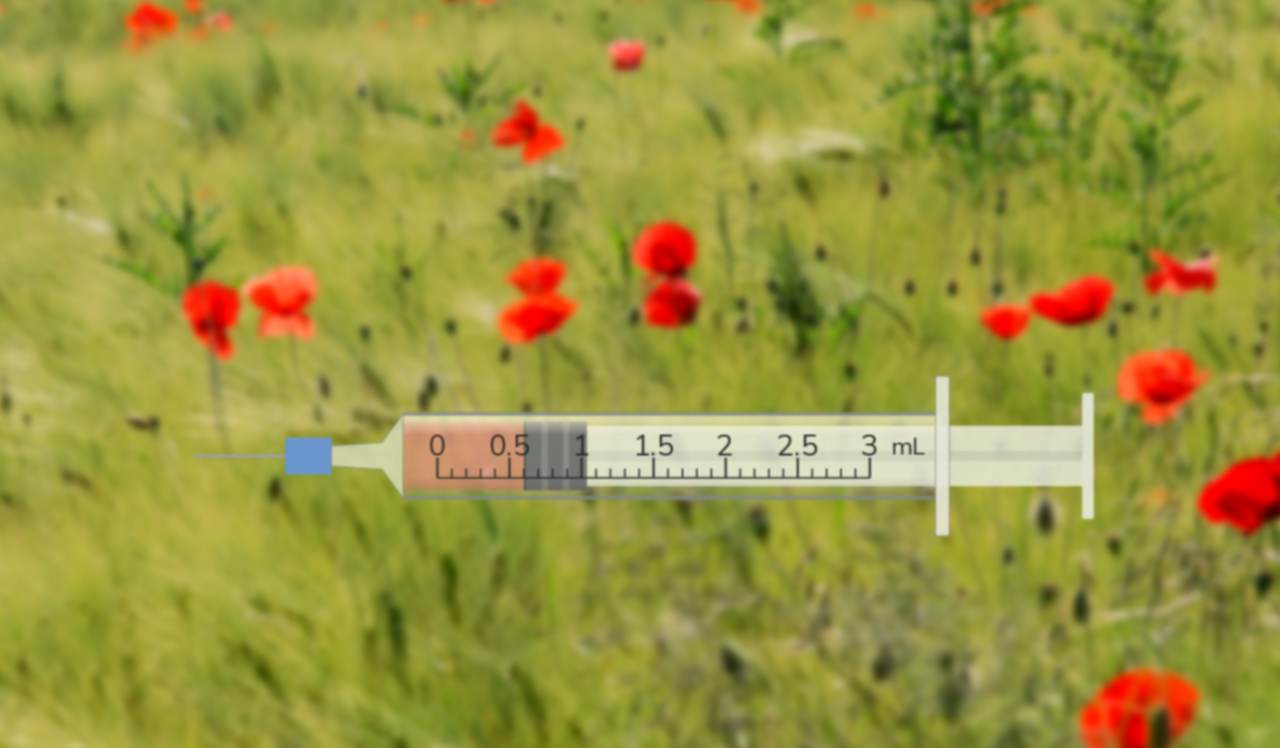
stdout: 0.6 mL
